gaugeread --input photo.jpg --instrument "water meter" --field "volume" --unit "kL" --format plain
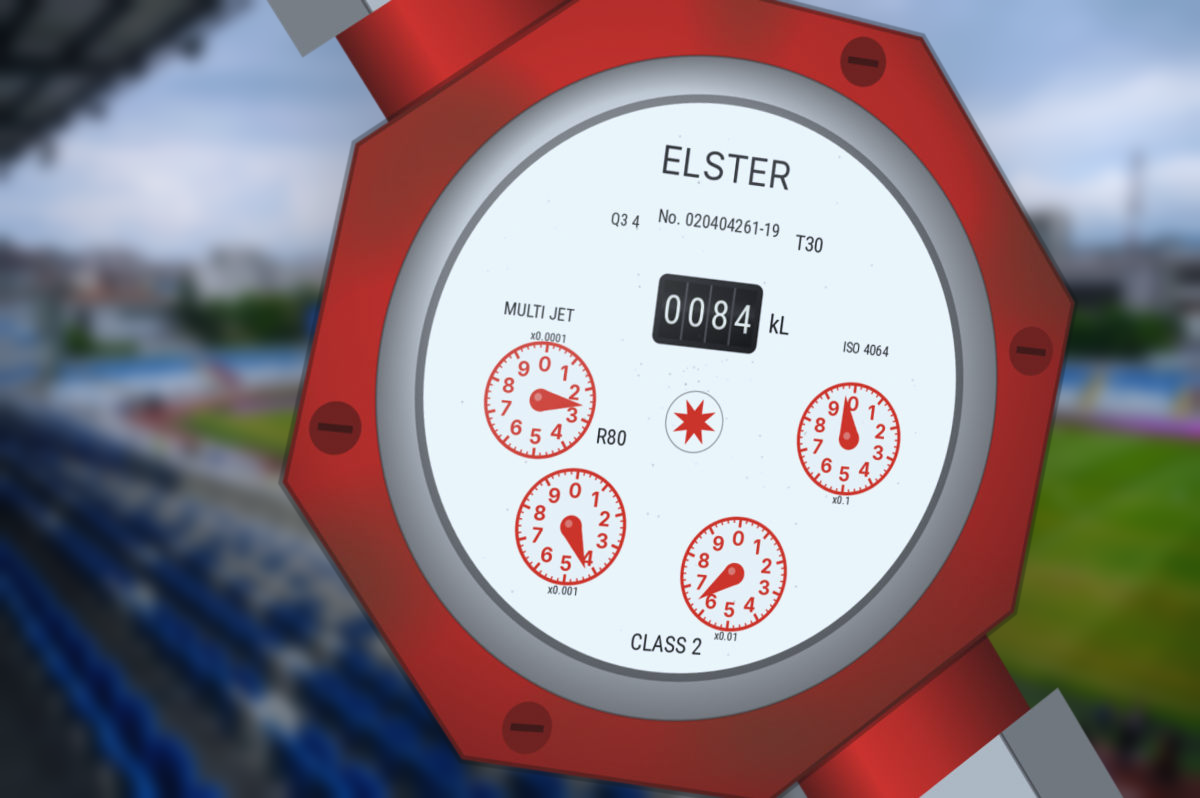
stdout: 83.9642 kL
